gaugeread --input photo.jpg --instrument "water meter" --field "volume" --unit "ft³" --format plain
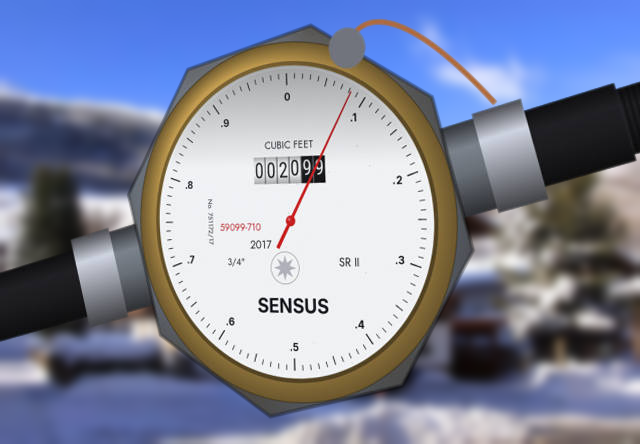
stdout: 2099.08 ft³
